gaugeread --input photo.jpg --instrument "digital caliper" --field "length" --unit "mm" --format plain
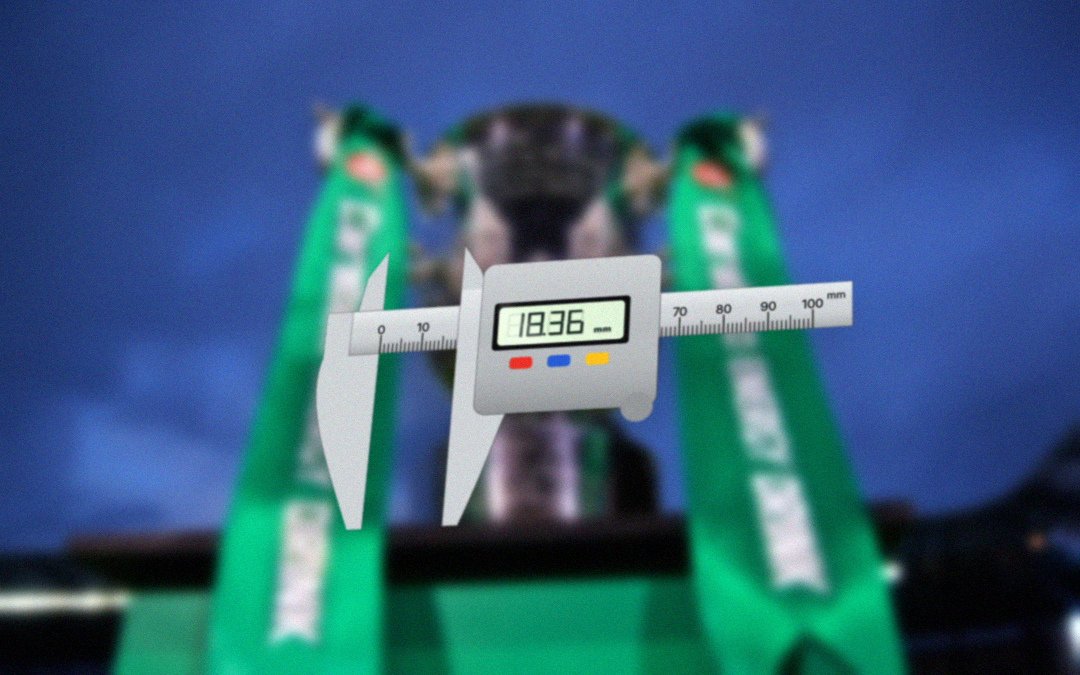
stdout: 18.36 mm
